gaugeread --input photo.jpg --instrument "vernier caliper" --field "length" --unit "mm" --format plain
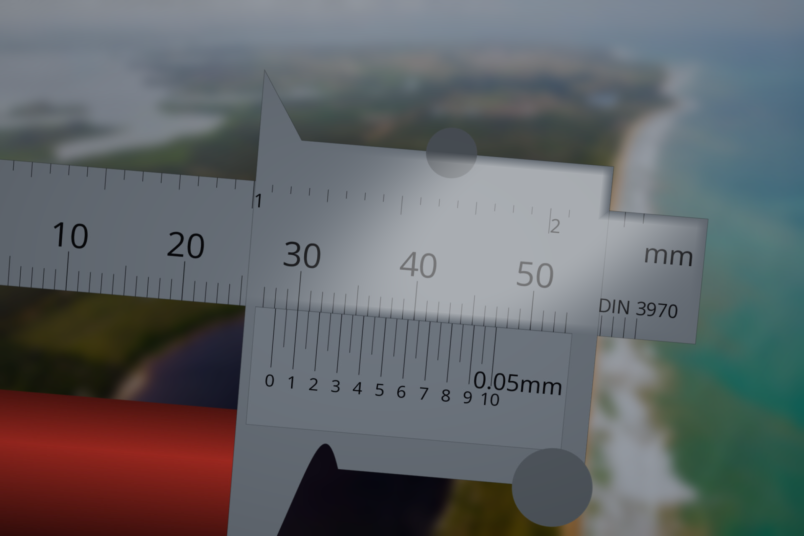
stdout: 28.1 mm
